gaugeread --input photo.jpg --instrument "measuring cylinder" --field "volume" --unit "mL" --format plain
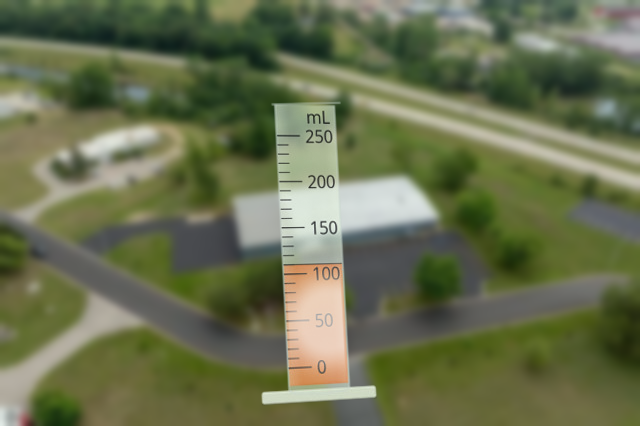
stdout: 110 mL
